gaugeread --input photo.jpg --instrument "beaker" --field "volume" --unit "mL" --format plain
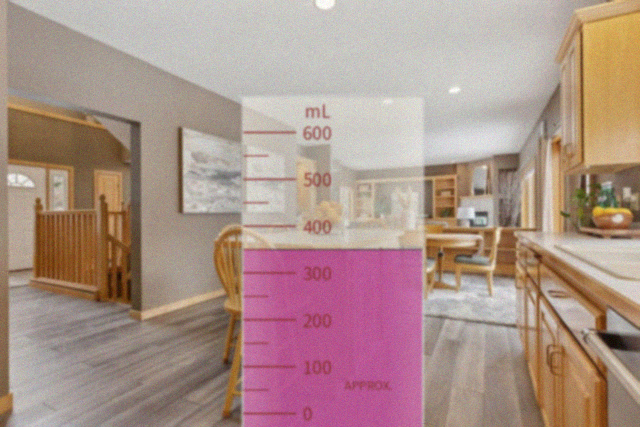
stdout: 350 mL
